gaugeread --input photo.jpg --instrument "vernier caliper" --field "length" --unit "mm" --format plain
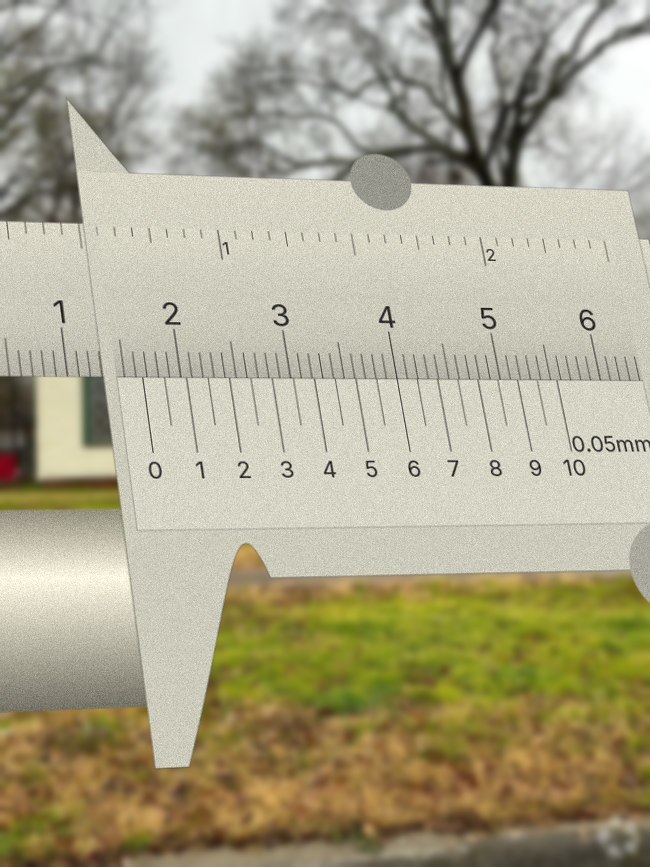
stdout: 16.6 mm
